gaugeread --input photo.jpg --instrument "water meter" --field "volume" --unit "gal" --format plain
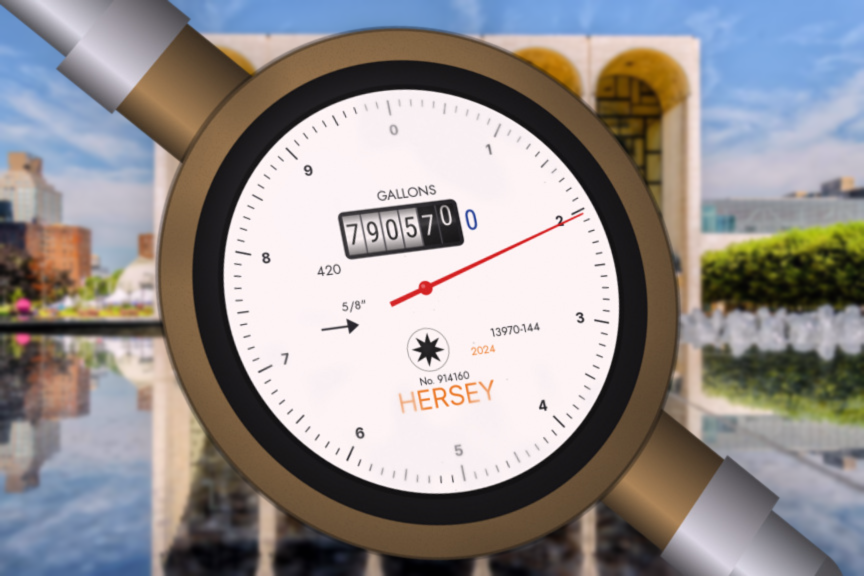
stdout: 7905702.0 gal
